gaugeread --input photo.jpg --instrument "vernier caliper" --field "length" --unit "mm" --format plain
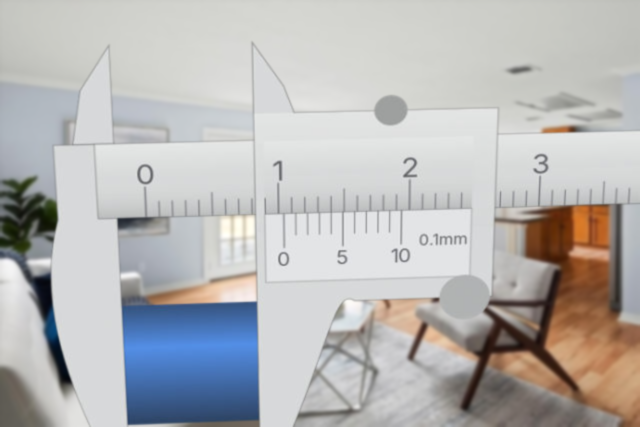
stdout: 10.4 mm
